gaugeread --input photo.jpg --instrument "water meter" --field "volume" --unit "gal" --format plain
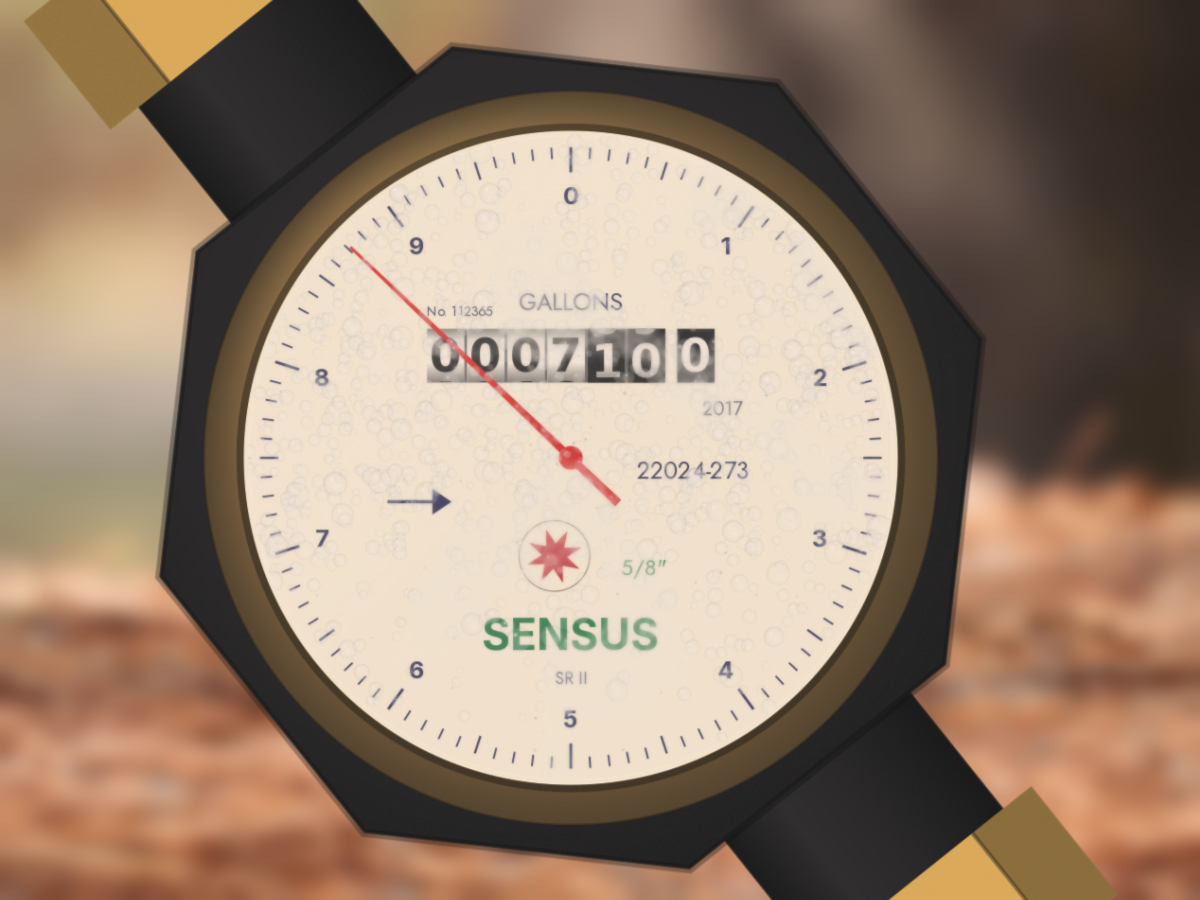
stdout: 7098.7 gal
